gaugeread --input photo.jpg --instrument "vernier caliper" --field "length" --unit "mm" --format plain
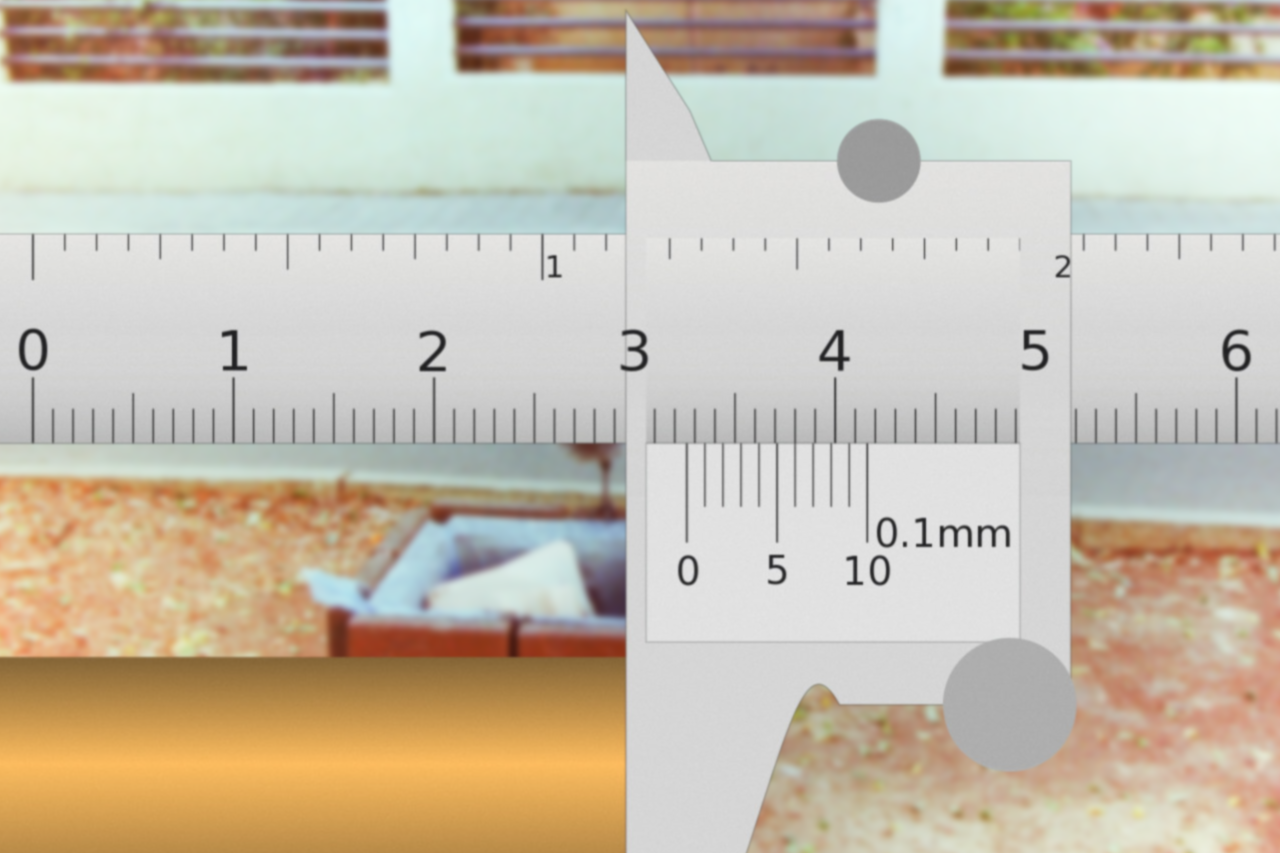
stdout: 32.6 mm
